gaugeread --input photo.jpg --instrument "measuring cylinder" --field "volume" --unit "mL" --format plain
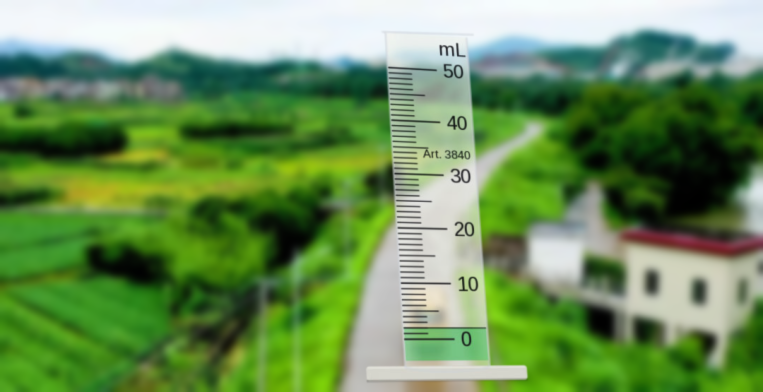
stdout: 2 mL
